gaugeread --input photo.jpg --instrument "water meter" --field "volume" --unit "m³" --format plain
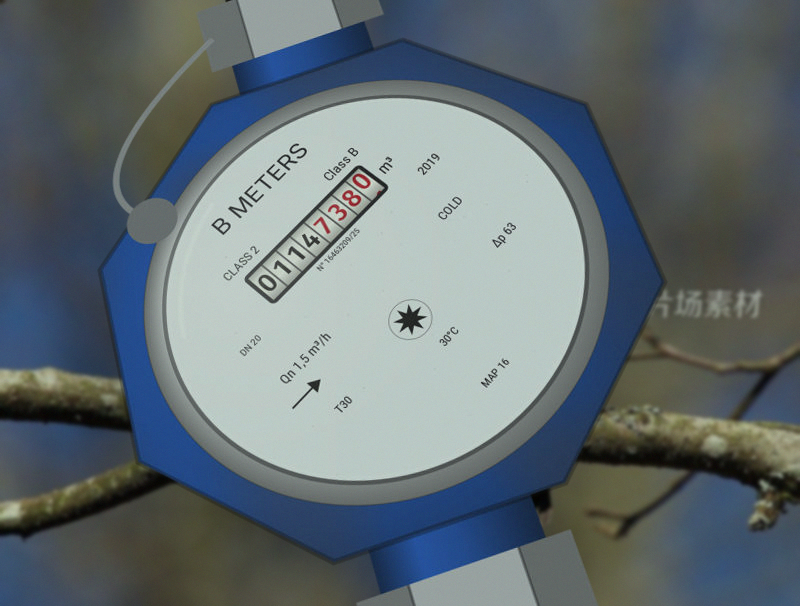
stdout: 114.7380 m³
